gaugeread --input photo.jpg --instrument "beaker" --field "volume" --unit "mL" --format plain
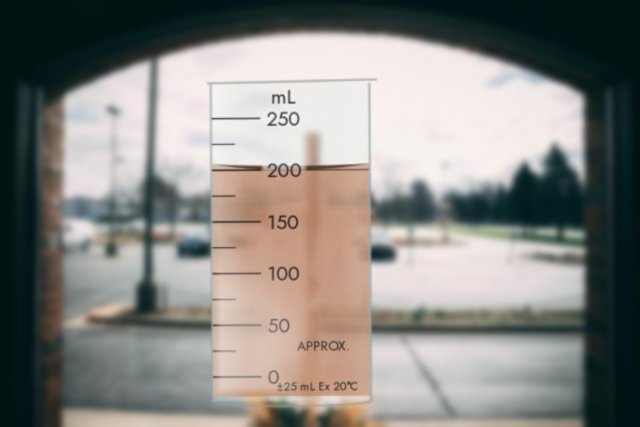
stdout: 200 mL
